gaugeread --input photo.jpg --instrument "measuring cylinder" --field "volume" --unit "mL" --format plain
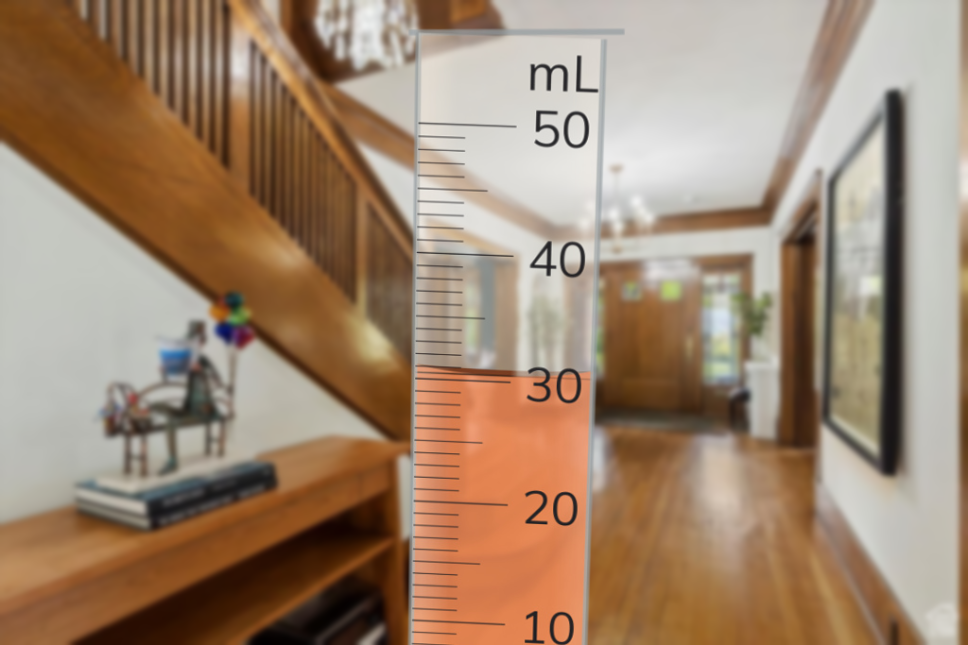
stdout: 30.5 mL
